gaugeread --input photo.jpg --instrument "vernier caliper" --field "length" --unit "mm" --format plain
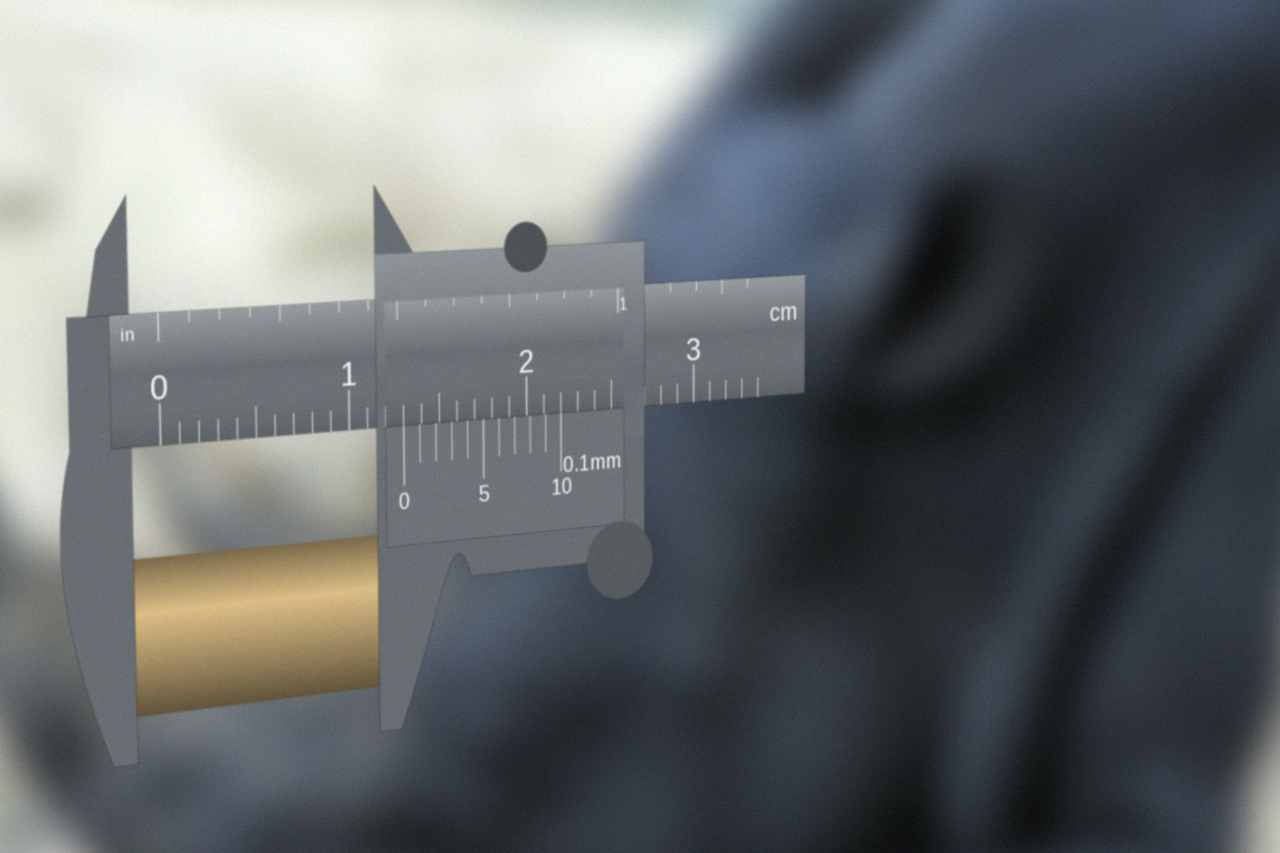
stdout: 13.0 mm
